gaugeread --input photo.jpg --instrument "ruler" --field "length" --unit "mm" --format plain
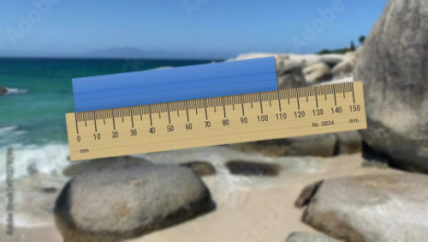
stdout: 110 mm
